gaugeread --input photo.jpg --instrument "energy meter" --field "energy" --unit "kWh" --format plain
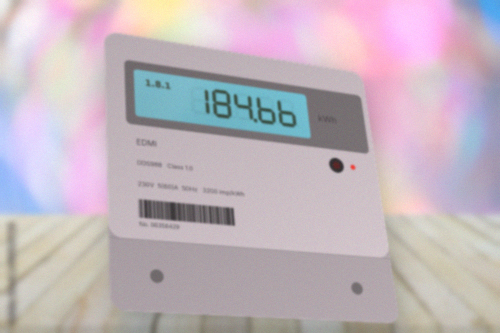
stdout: 184.66 kWh
